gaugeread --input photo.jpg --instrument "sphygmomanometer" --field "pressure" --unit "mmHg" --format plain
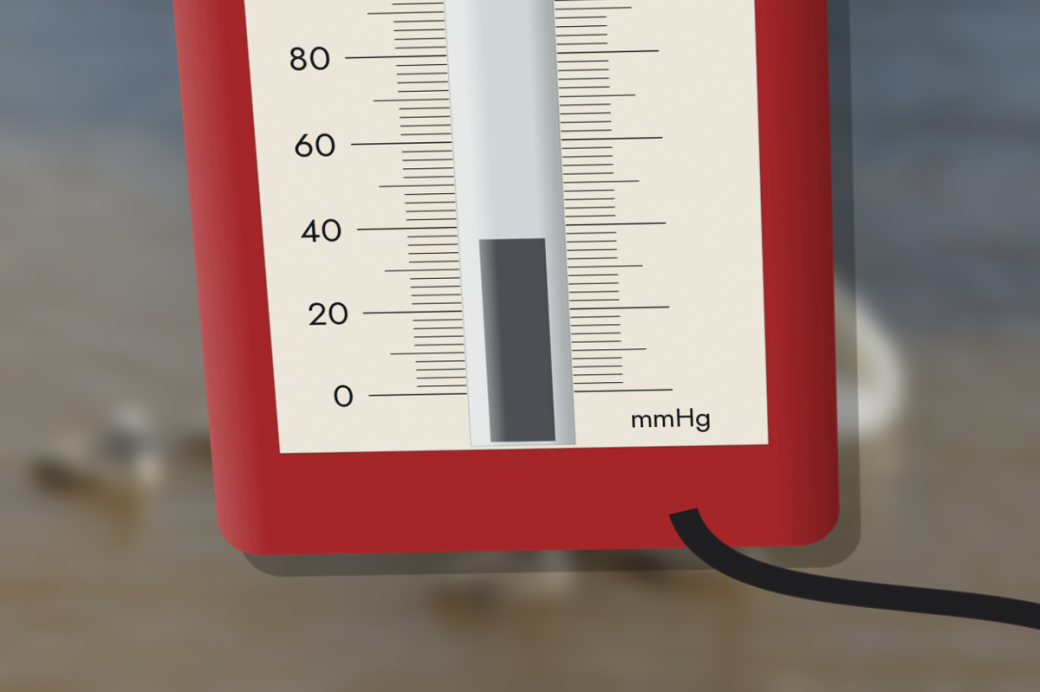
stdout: 37 mmHg
